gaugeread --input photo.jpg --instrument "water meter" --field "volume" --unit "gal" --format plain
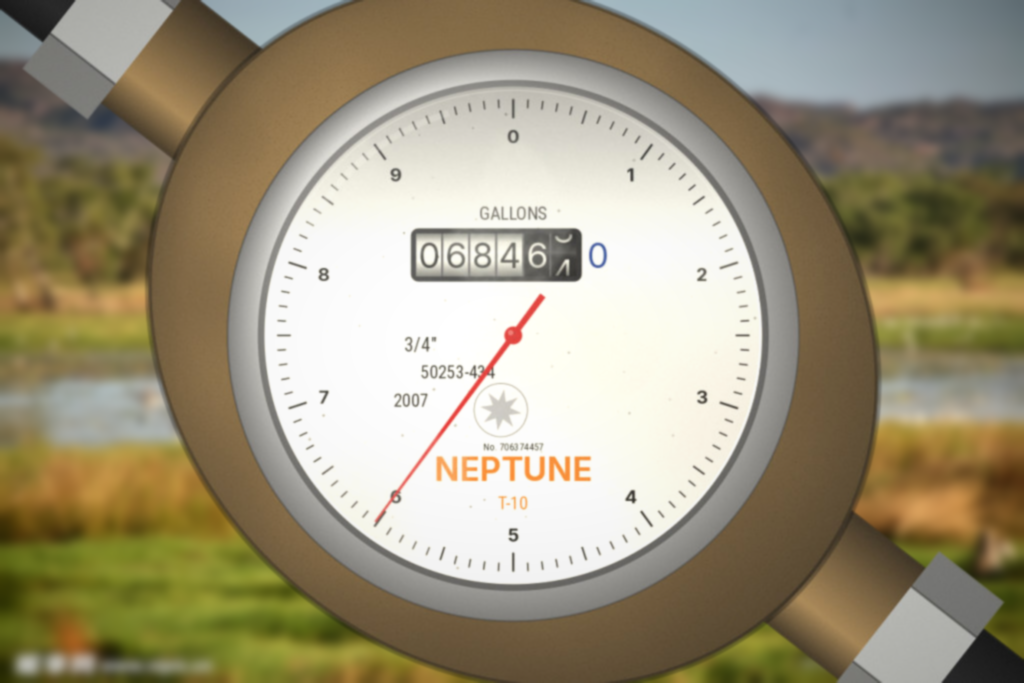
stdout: 684636.0 gal
